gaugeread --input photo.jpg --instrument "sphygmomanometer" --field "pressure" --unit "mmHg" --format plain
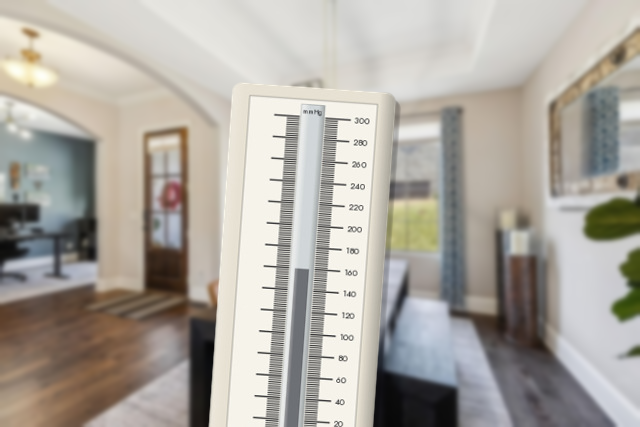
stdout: 160 mmHg
